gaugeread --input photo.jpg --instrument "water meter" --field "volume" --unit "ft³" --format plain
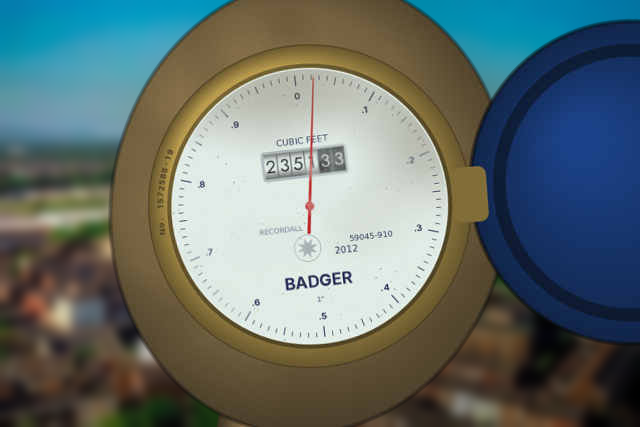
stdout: 235133.02 ft³
